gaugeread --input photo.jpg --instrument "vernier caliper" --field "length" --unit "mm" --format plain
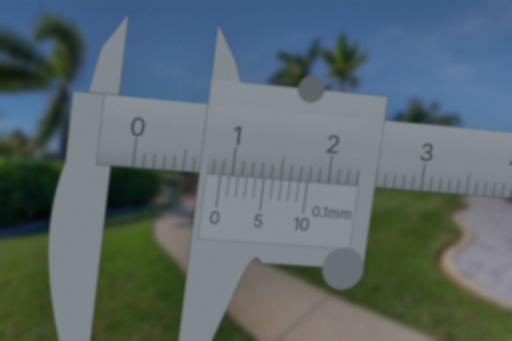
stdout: 8.8 mm
